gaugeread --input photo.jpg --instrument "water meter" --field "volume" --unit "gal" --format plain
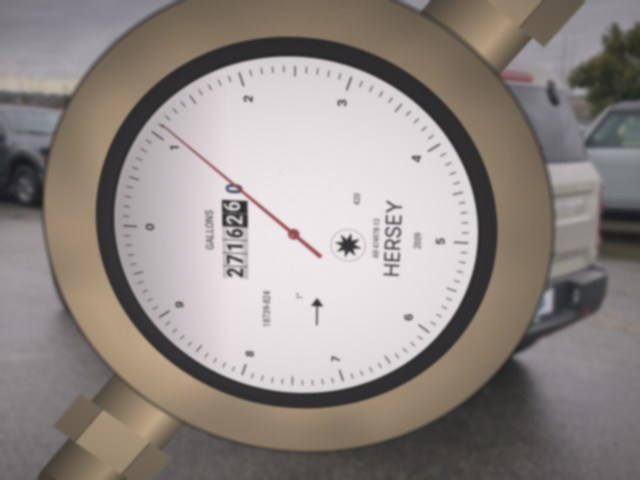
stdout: 2716261.1 gal
